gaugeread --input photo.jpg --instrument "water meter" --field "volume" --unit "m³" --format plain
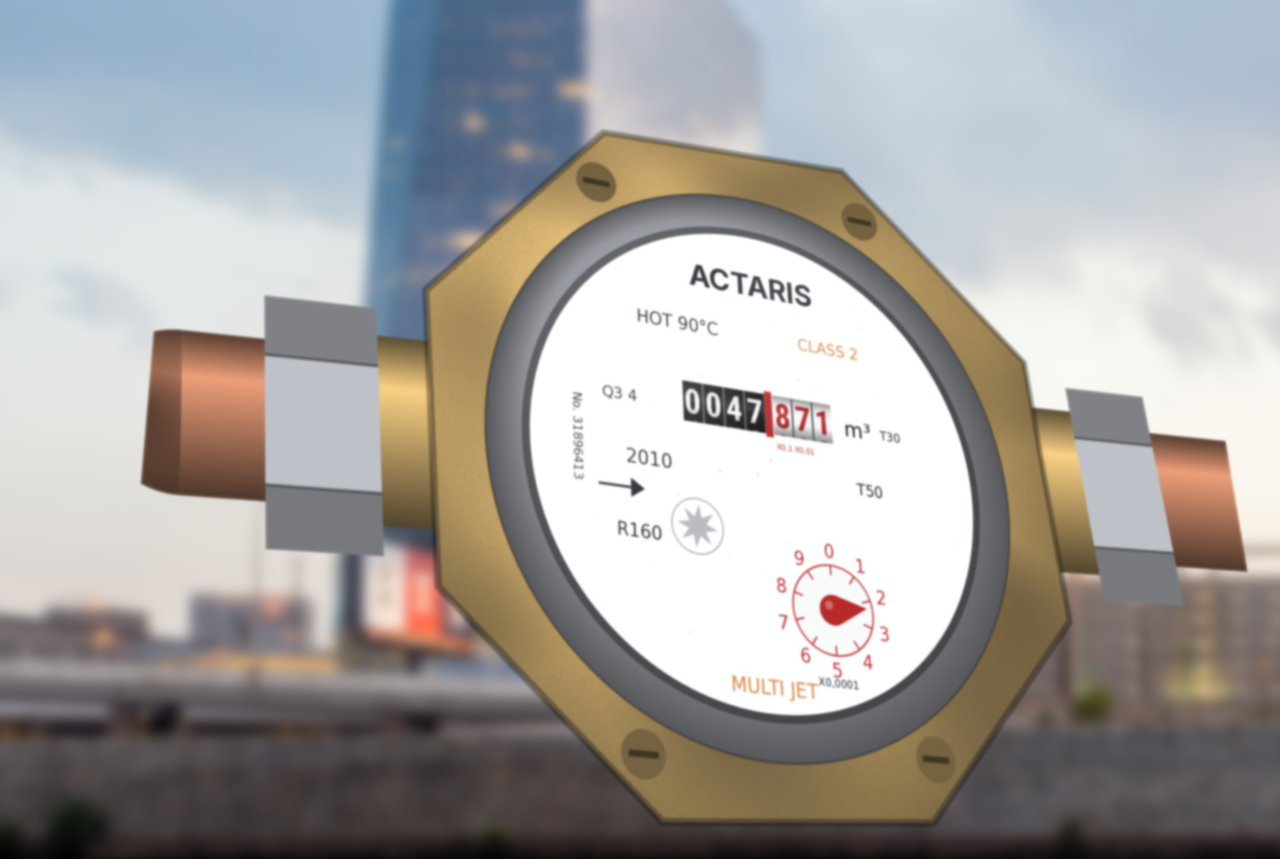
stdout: 47.8712 m³
